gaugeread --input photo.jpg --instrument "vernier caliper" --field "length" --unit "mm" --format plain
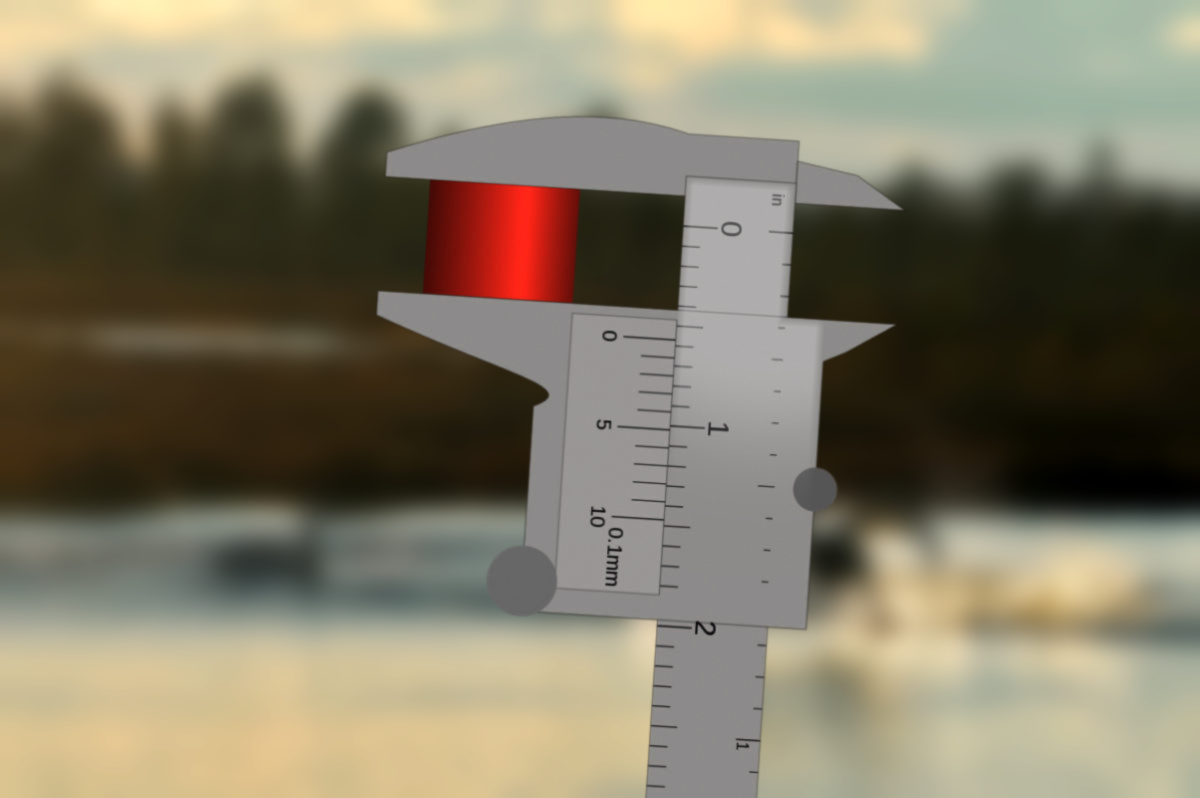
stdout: 5.7 mm
